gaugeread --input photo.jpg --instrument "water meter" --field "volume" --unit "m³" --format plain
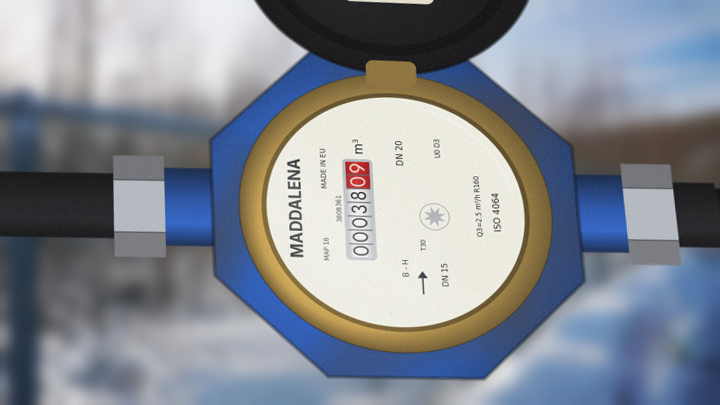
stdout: 38.09 m³
